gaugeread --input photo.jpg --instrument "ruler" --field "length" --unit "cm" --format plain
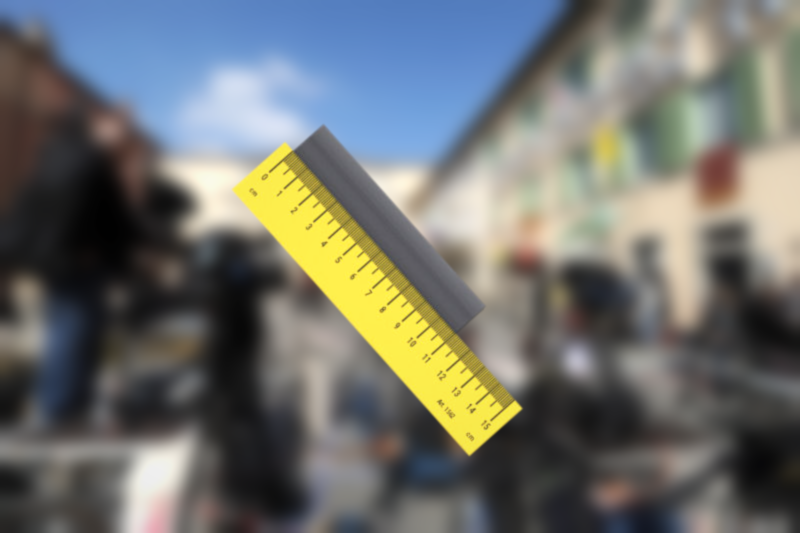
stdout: 11 cm
